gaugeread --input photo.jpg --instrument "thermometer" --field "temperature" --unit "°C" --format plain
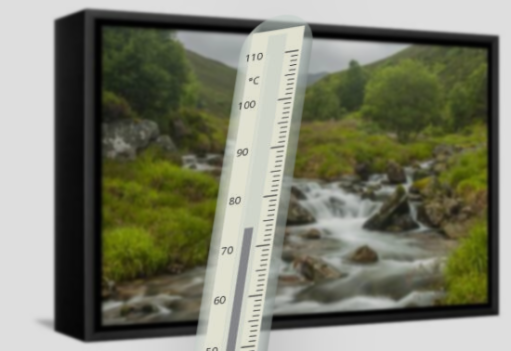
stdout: 74 °C
